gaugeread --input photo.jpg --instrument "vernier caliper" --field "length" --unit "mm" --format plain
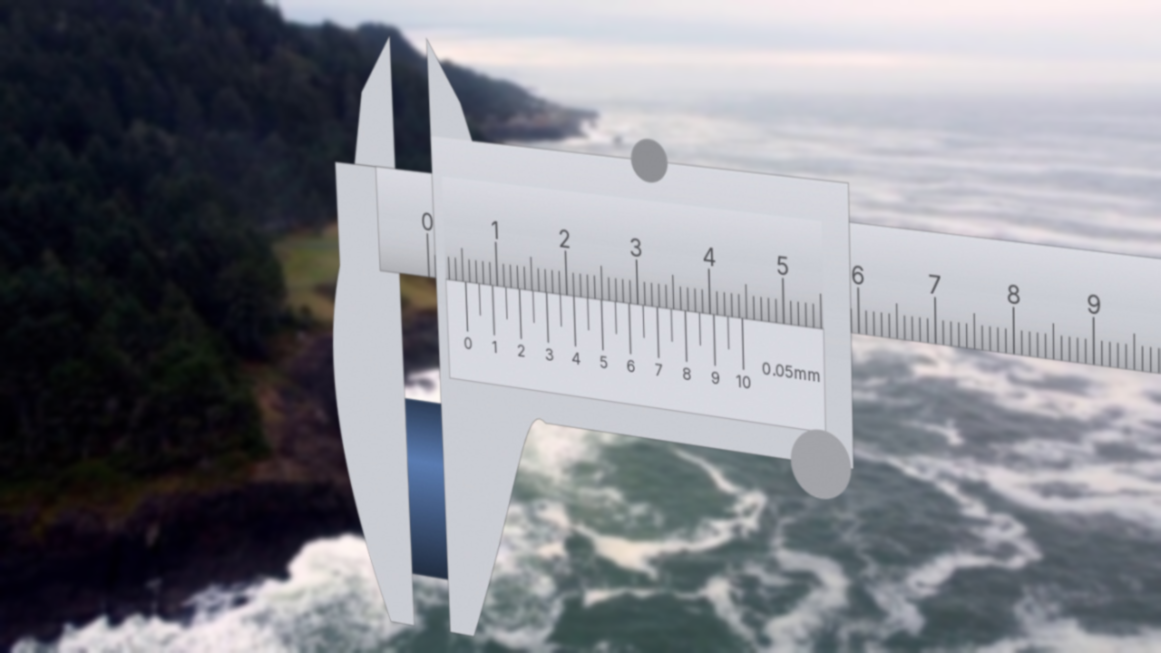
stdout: 5.4 mm
